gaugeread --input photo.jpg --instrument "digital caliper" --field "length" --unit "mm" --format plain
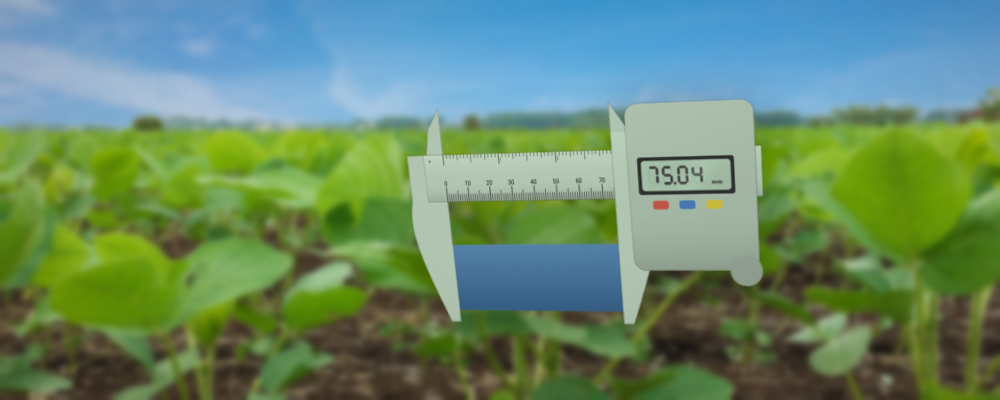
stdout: 75.04 mm
